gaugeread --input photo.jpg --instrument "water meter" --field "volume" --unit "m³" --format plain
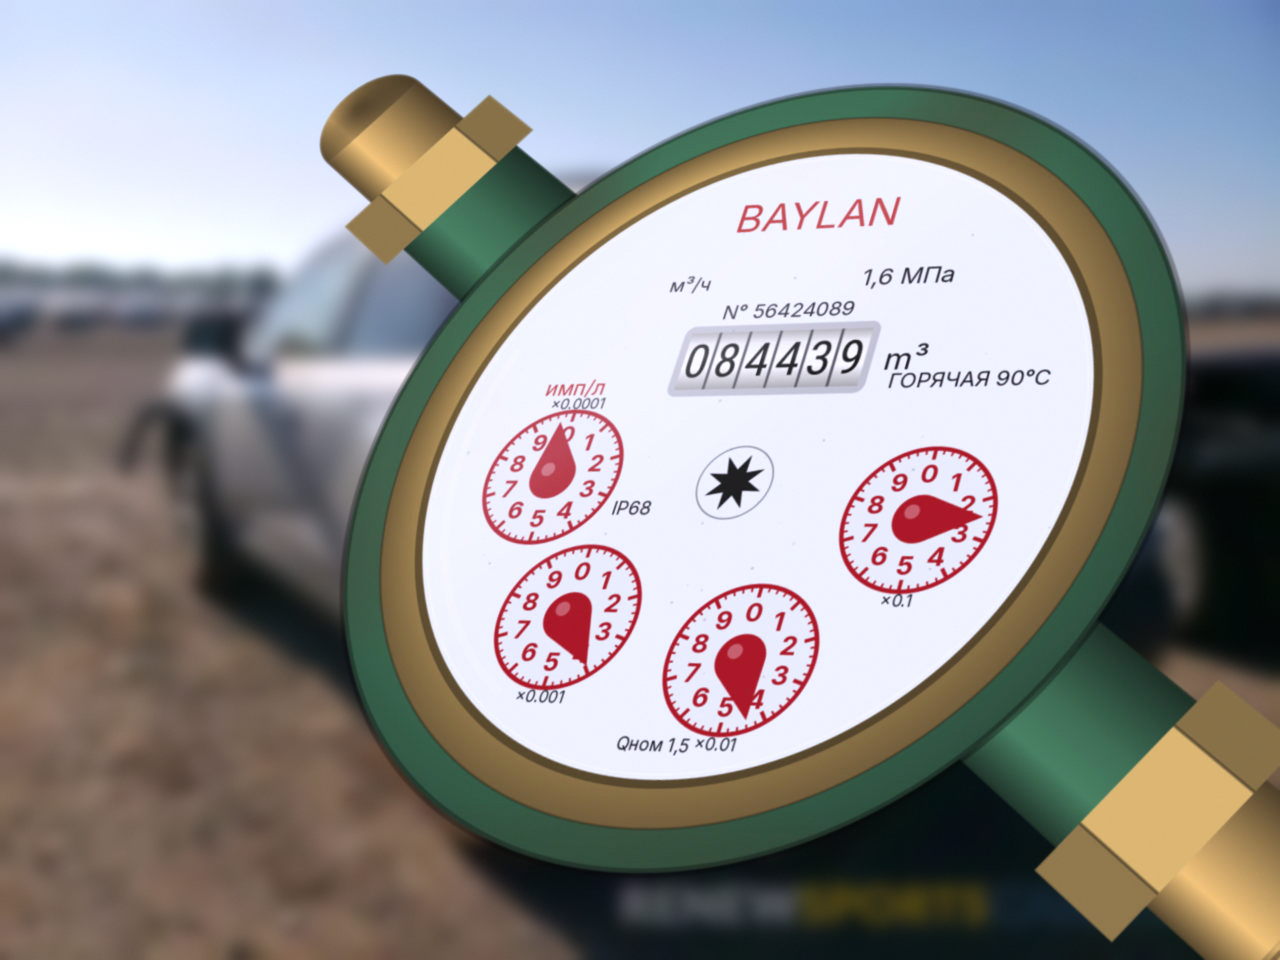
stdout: 84439.2439 m³
